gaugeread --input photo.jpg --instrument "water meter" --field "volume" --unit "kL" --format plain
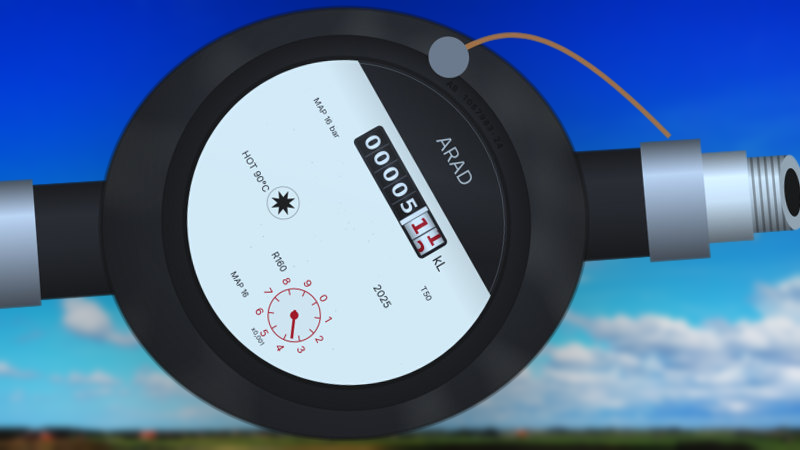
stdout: 5.113 kL
